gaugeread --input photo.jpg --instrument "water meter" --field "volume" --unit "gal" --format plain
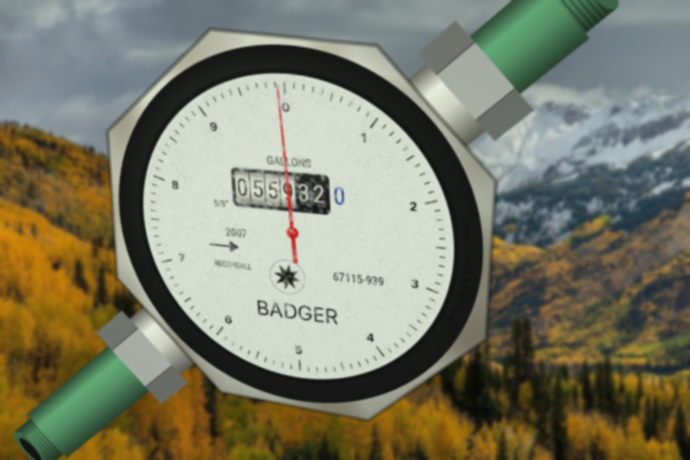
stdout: 559319.9 gal
